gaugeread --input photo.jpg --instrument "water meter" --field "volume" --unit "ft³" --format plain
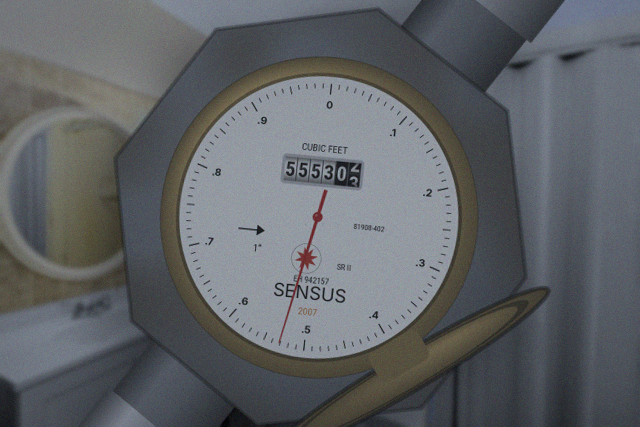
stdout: 555302.53 ft³
